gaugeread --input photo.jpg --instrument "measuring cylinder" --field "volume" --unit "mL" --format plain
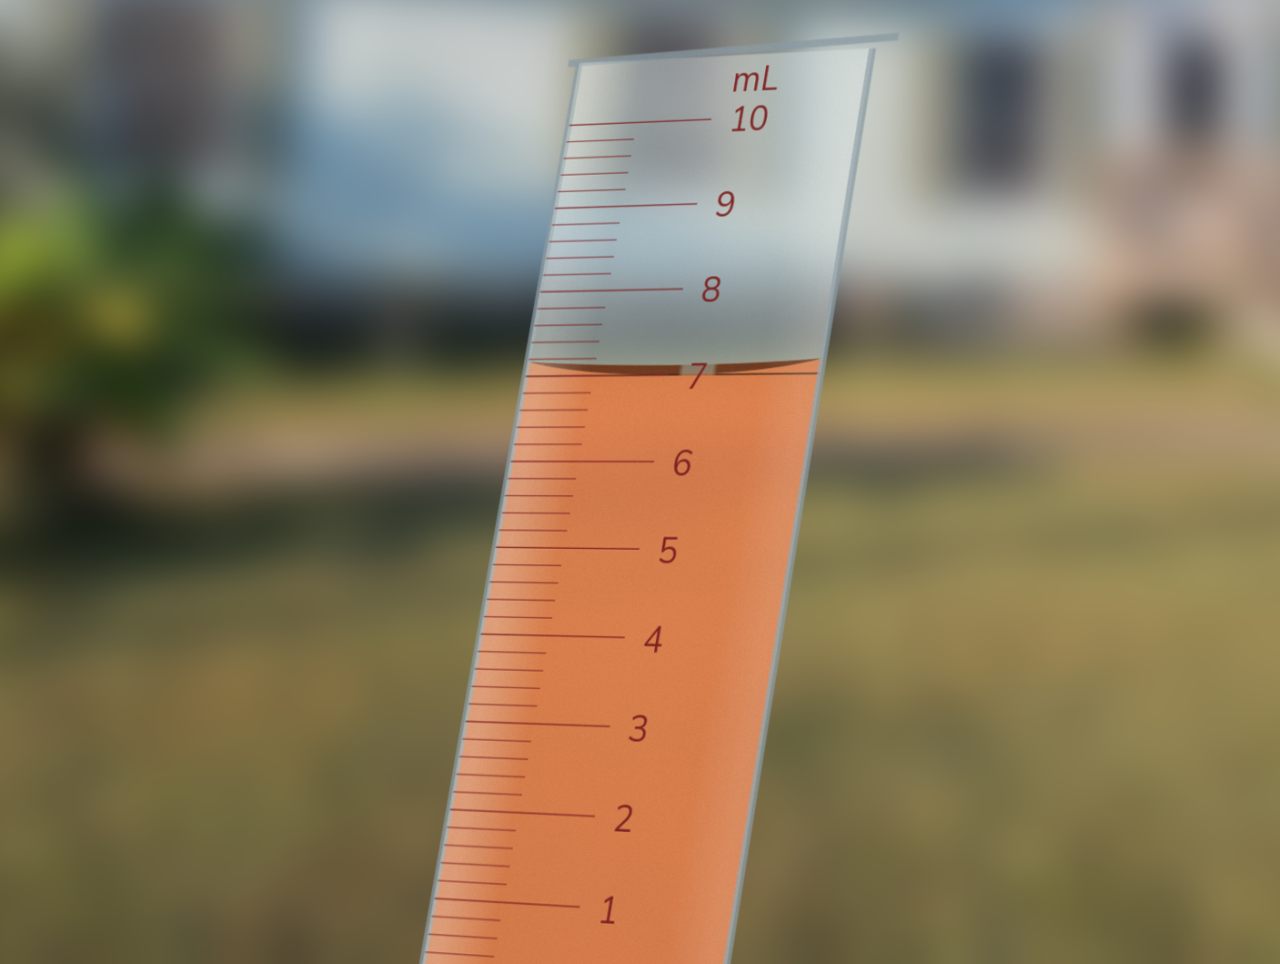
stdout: 7 mL
